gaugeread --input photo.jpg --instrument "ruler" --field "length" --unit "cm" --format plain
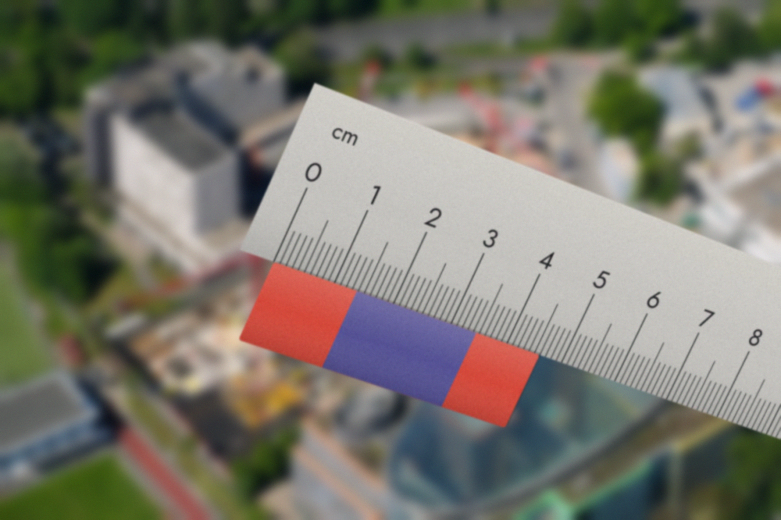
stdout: 4.6 cm
